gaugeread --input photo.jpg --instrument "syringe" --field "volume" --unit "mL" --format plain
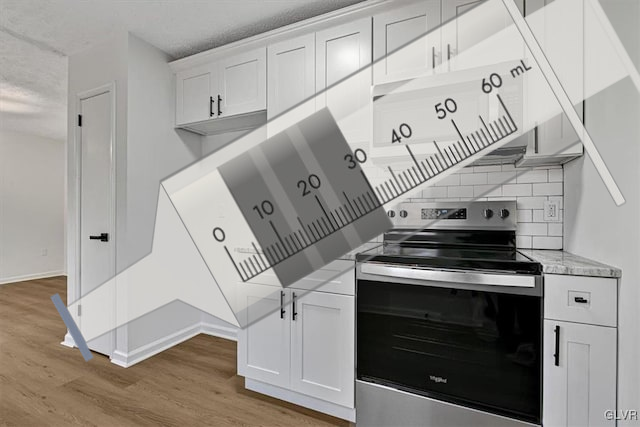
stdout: 6 mL
